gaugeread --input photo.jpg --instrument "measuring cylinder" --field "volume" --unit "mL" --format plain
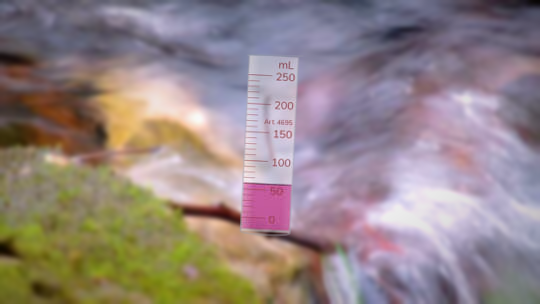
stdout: 60 mL
